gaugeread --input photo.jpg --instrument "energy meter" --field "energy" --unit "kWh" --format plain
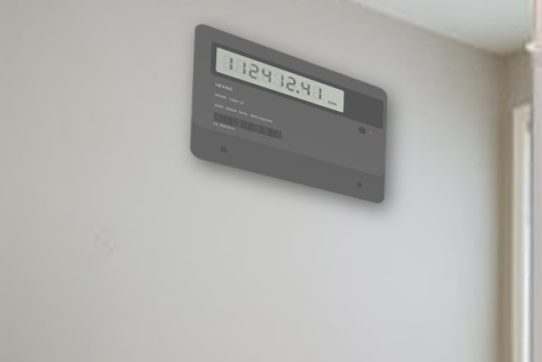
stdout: 112412.41 kWh
